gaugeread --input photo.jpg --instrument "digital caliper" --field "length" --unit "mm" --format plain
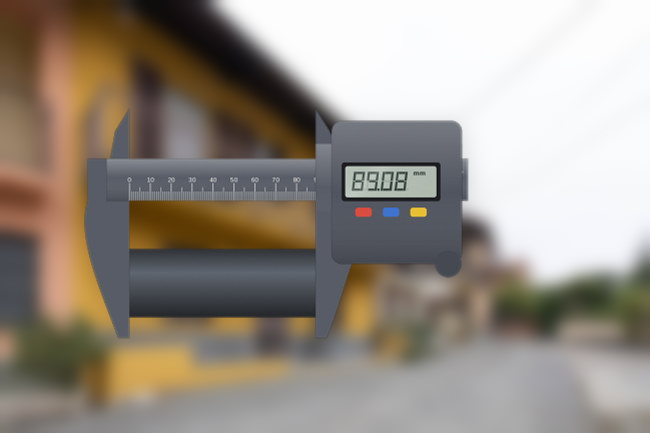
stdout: 89.08 mm
